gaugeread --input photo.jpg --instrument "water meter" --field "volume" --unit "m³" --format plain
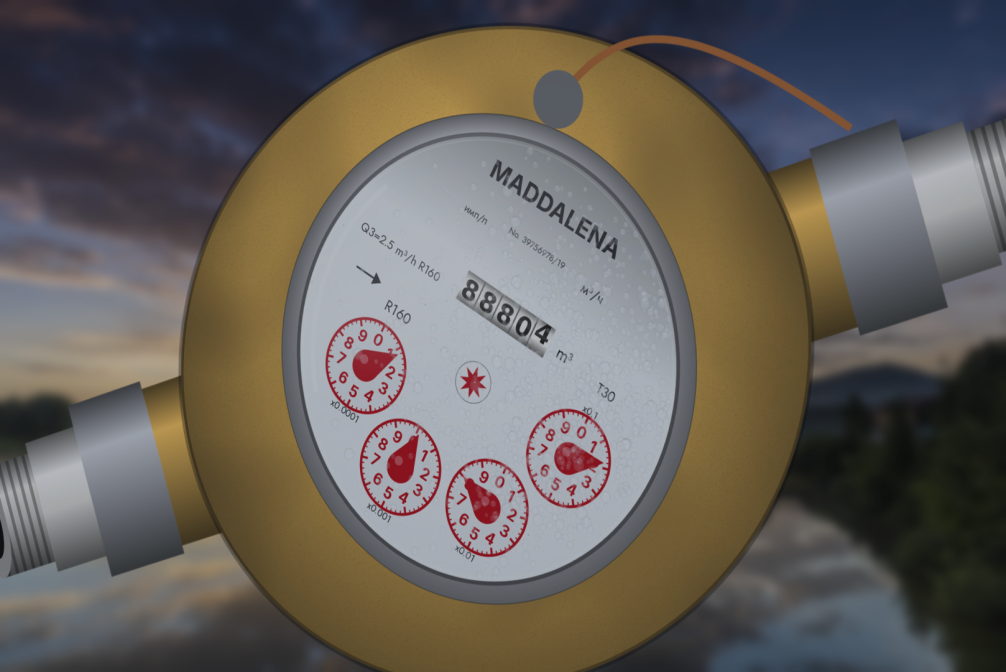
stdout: 88804.1801 m³
